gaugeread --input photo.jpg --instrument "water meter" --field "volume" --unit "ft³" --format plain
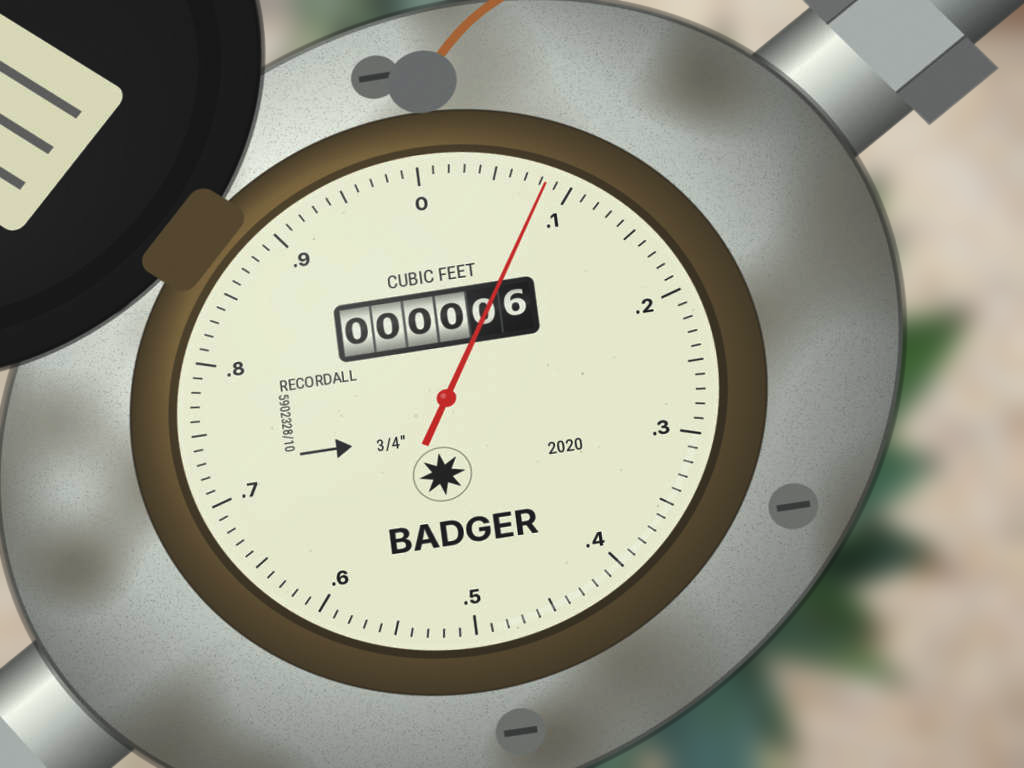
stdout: 6.08 ft³
